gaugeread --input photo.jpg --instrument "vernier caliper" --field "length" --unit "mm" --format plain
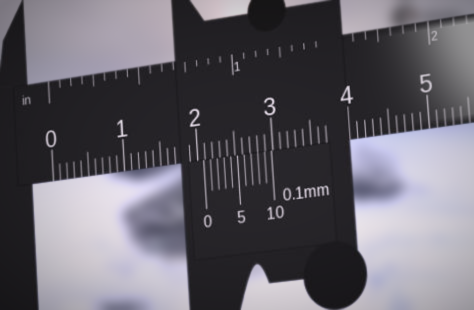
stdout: 20.8 mm
